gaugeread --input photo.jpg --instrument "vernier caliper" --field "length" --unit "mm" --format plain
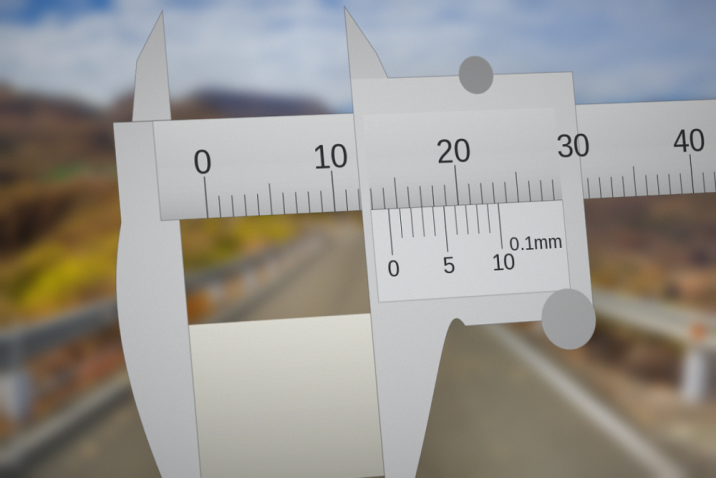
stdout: 14.3 mm
